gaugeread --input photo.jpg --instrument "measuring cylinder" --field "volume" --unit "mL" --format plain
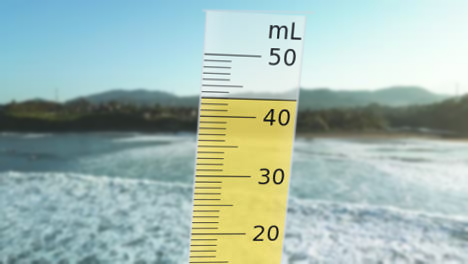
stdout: 43 mL
